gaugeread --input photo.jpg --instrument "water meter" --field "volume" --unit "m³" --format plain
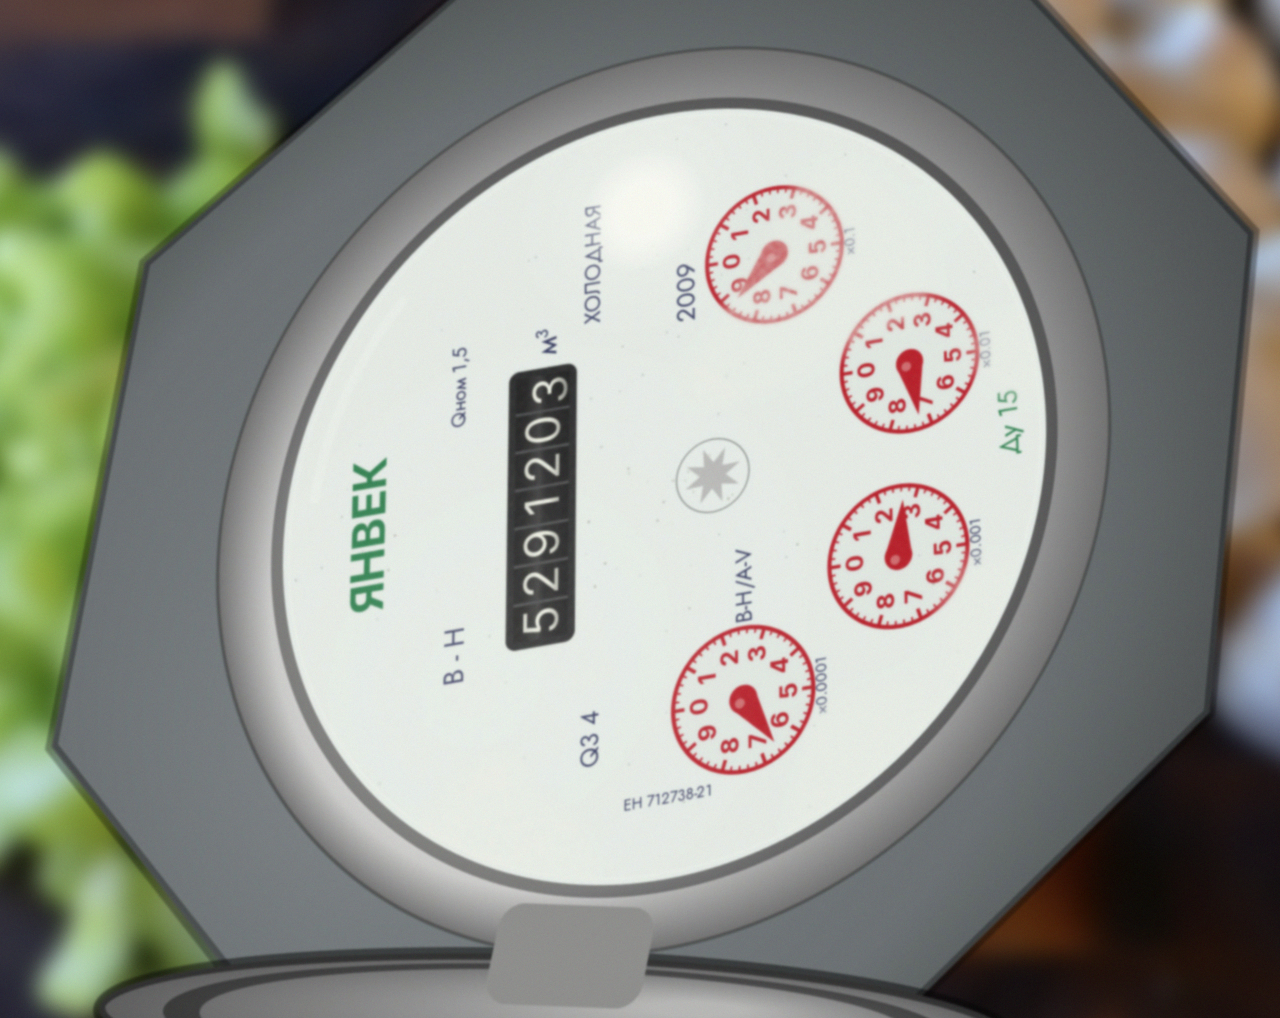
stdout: 5291202.8726 m³
